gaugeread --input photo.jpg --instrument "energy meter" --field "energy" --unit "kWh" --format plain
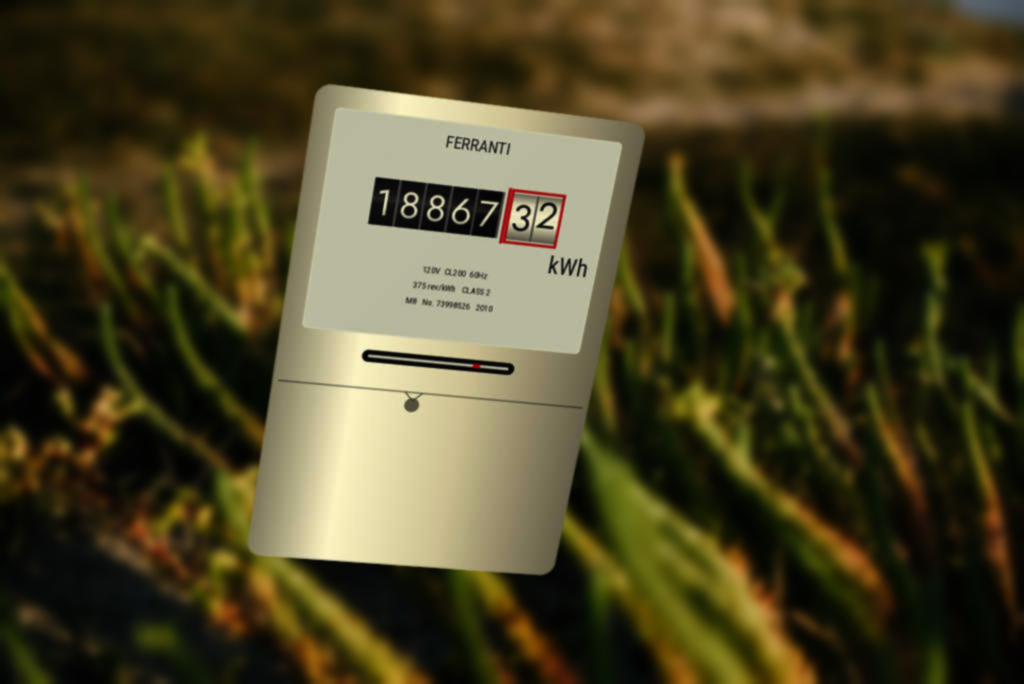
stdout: 18867.32 kWh
